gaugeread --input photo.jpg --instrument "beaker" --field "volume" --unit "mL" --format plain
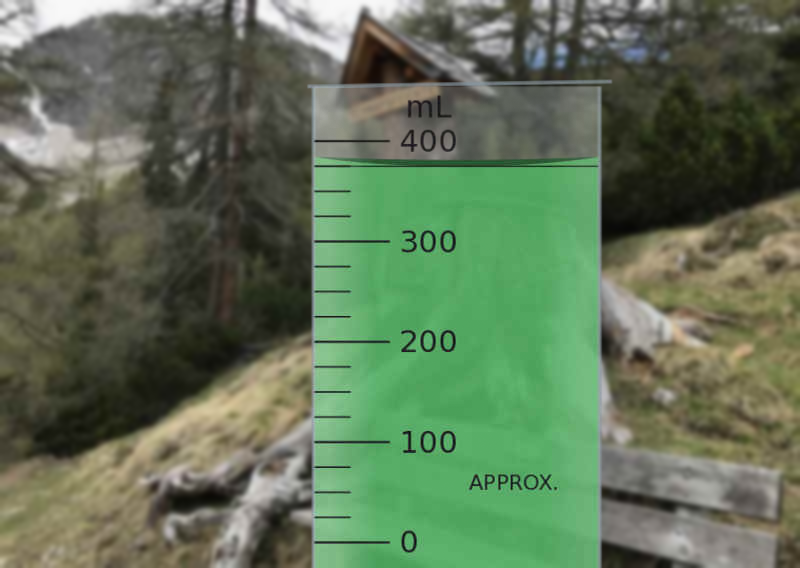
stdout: 375 mL
